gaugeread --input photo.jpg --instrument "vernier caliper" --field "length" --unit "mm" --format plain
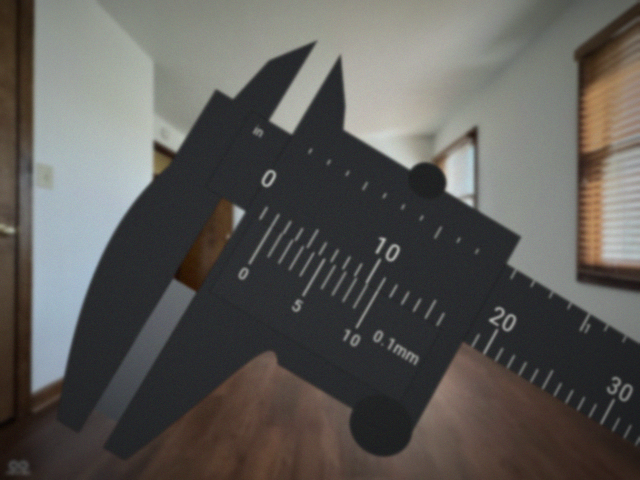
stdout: 2.0 mm
